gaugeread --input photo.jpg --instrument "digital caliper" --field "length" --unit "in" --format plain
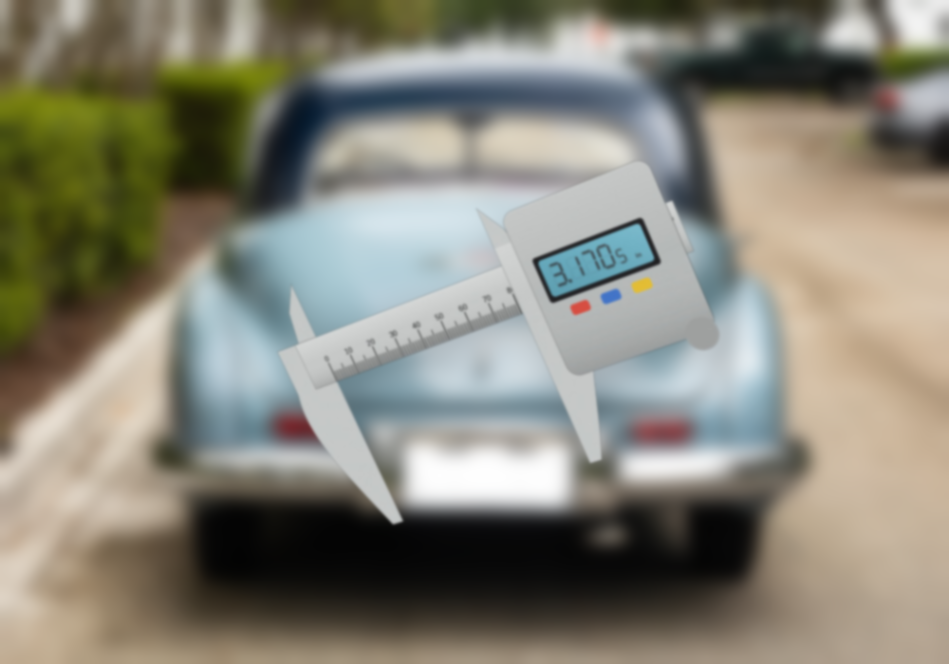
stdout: 3.1705 in
